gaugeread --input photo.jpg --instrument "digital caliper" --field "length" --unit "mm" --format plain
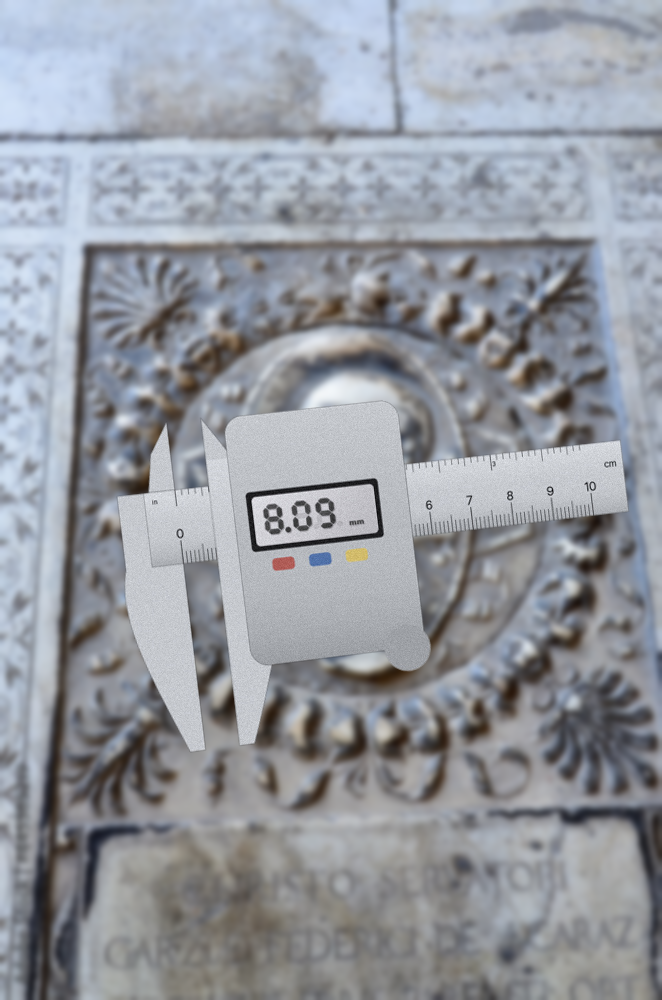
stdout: 8.09 mm
